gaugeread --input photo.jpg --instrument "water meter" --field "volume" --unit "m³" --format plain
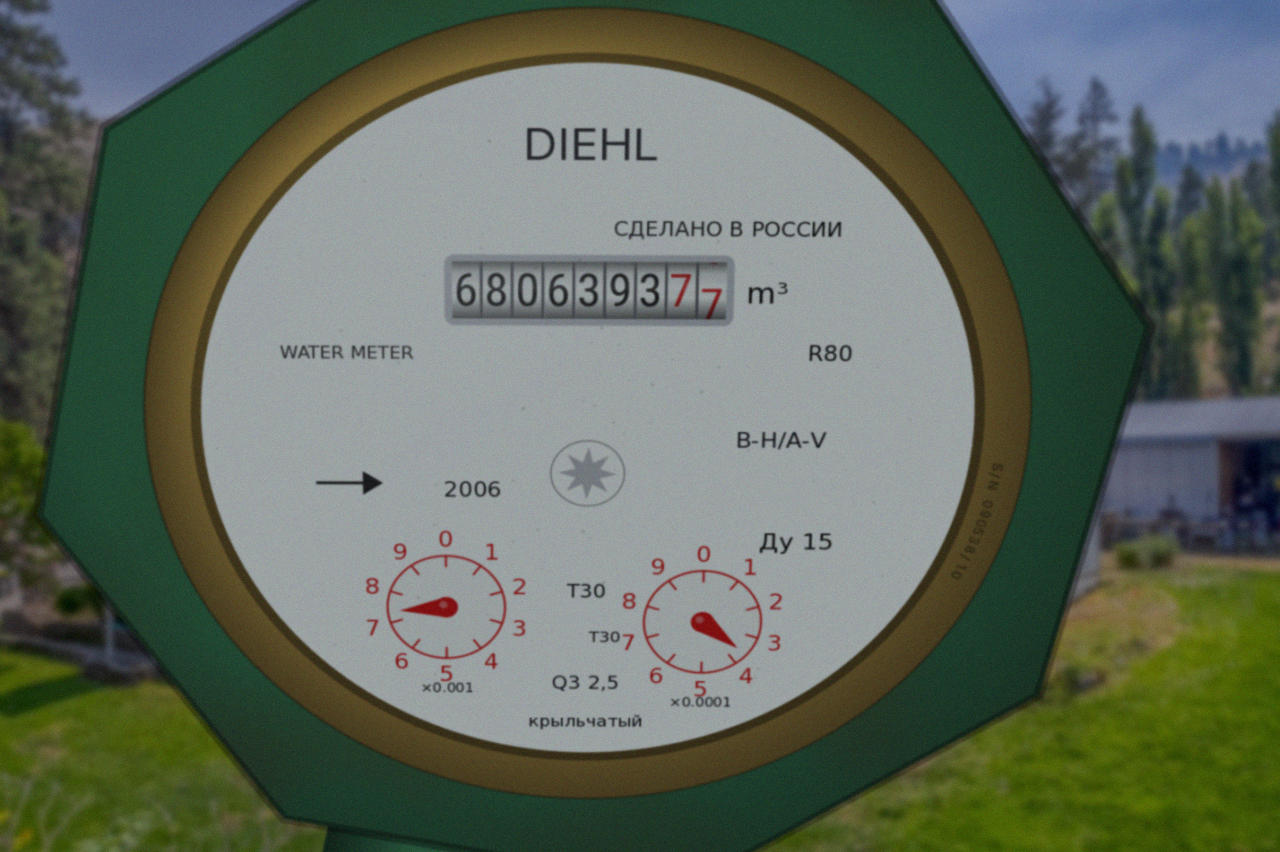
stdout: 6806393.7673 m³
